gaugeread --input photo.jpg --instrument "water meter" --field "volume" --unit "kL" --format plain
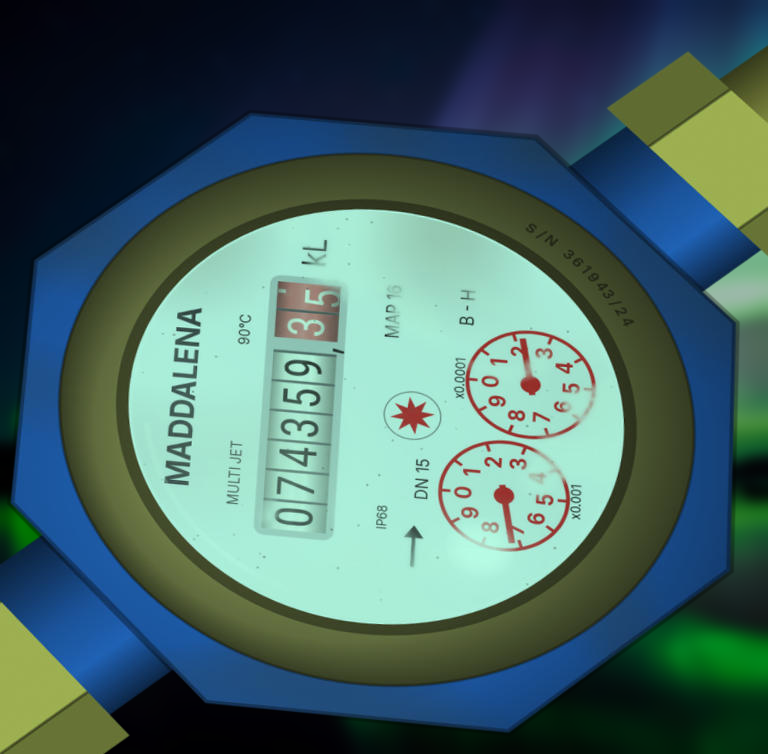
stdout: 74359.3472 kL
